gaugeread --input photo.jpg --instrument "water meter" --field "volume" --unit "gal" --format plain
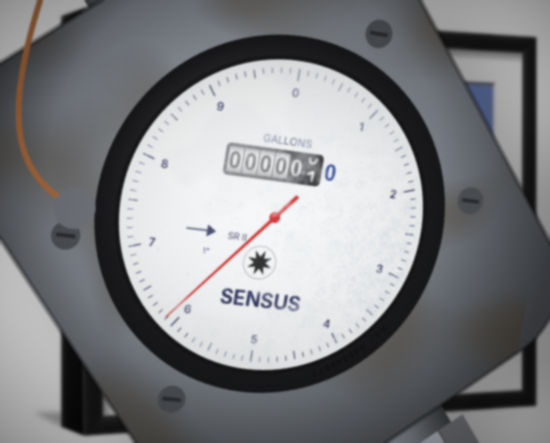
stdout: 6.1 gal
